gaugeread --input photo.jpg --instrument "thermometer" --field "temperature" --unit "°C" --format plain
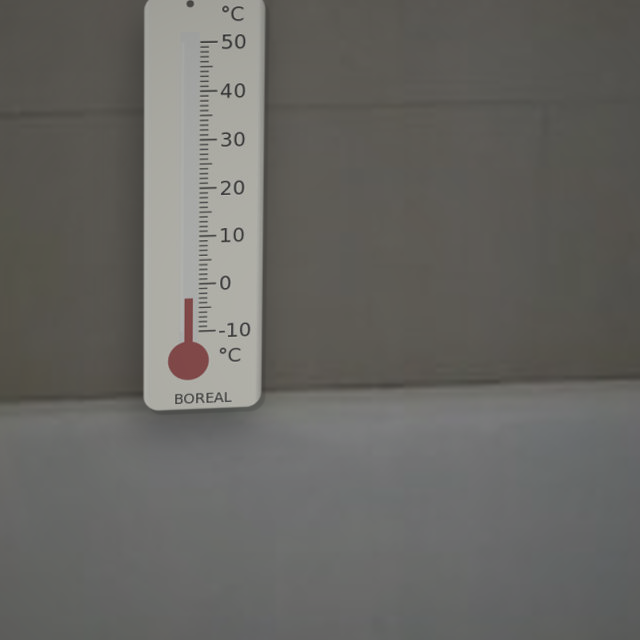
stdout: -3 °C
